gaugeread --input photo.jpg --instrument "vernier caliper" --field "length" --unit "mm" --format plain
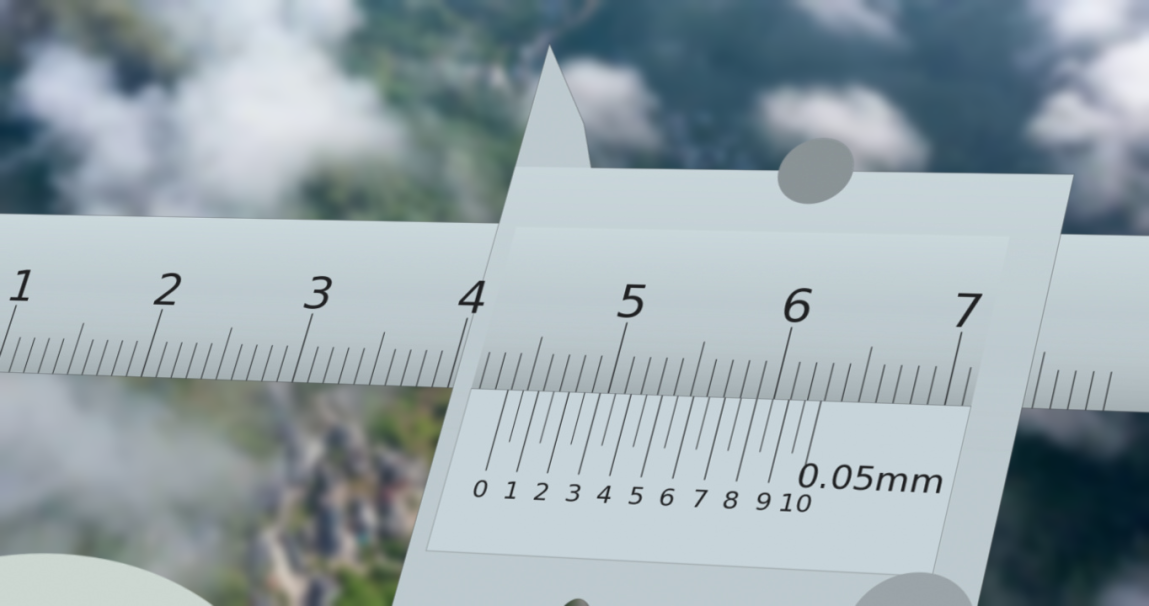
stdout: 43.8 mm
